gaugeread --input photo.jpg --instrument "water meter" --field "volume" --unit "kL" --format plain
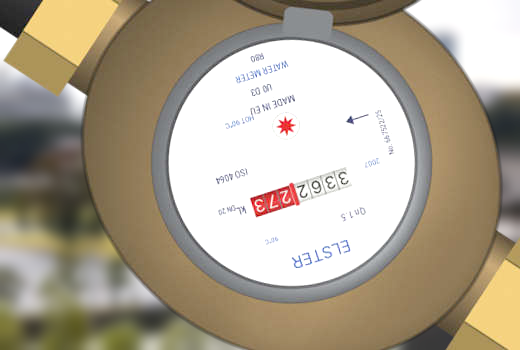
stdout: 3362.273 kL
